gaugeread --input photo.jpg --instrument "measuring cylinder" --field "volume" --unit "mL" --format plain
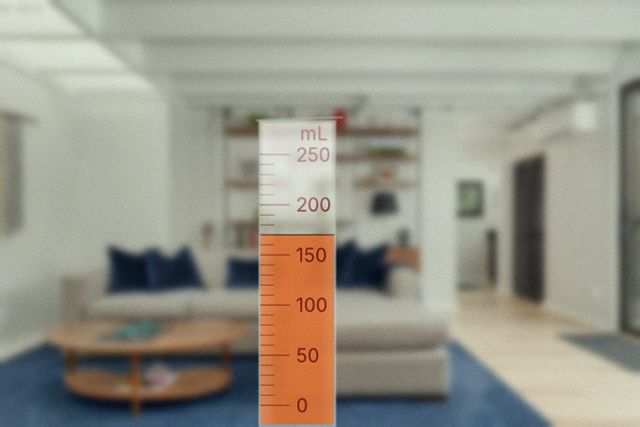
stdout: 170 mL
